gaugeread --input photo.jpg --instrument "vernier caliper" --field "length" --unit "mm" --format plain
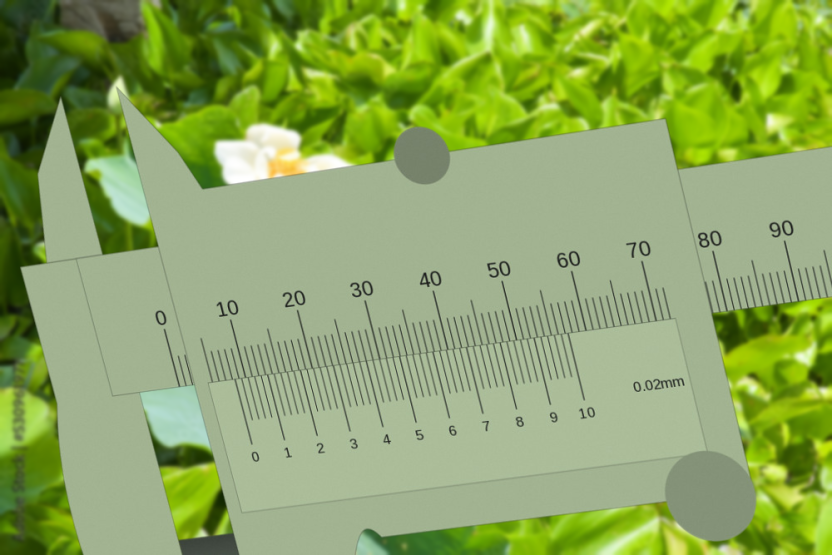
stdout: 8.4 mm
